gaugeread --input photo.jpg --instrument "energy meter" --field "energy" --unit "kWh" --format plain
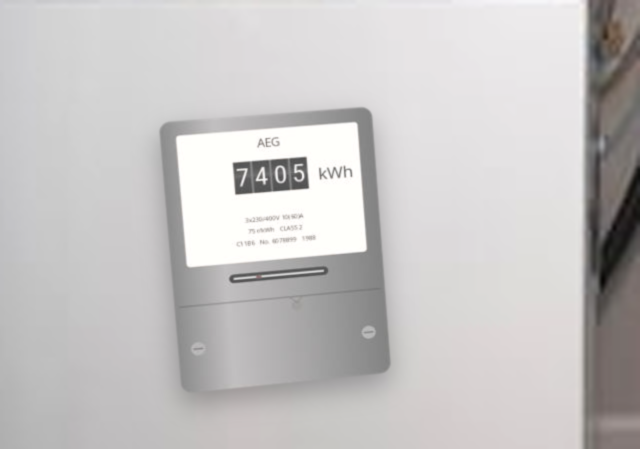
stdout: 7405 kWh
